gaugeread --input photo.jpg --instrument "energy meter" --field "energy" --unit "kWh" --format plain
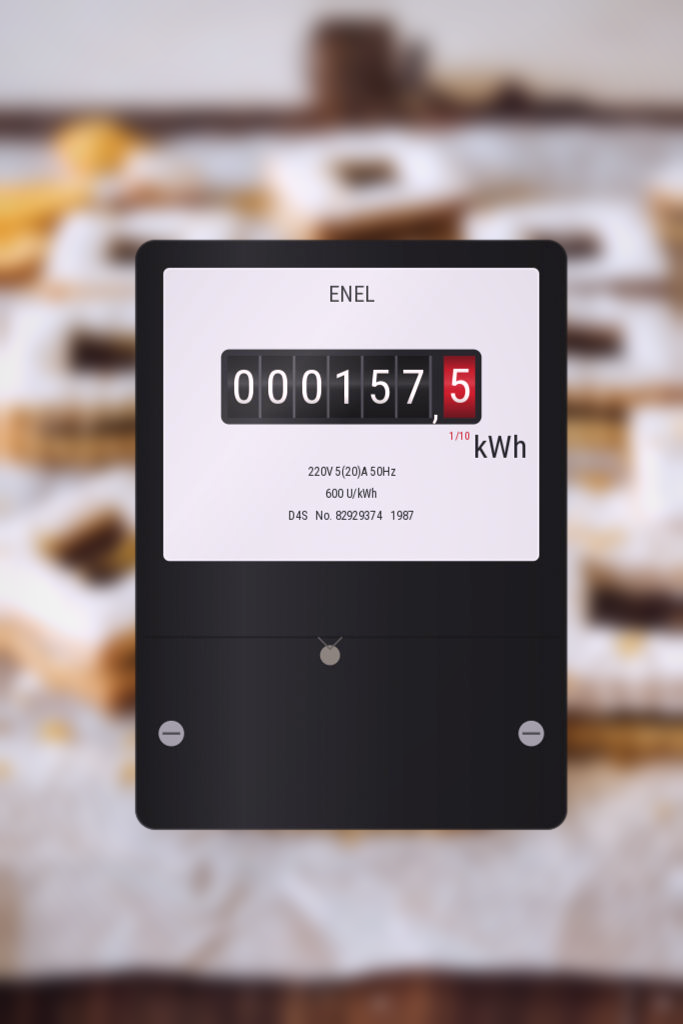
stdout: 157.5 kWh
